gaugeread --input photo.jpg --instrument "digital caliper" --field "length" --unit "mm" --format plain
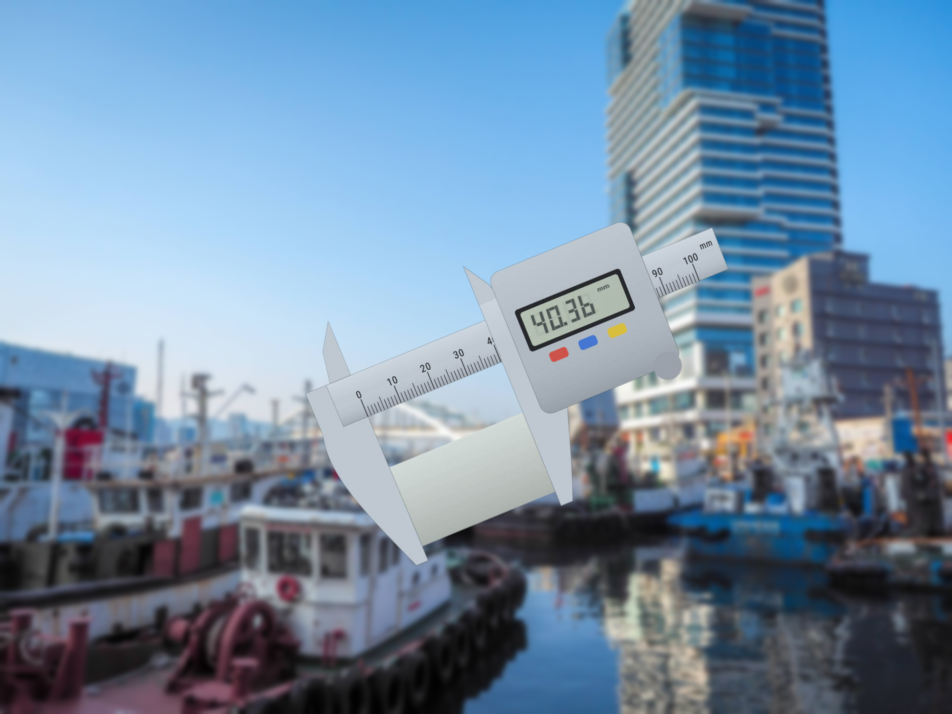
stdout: 40.36 mm
